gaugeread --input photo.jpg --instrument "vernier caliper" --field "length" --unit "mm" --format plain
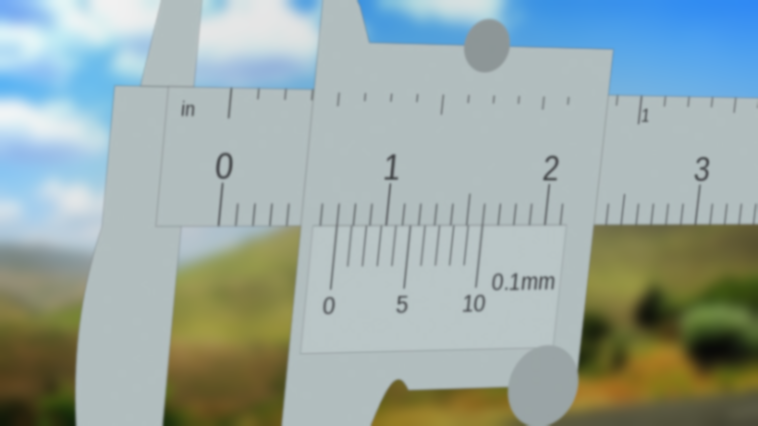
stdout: 7.0 mm
